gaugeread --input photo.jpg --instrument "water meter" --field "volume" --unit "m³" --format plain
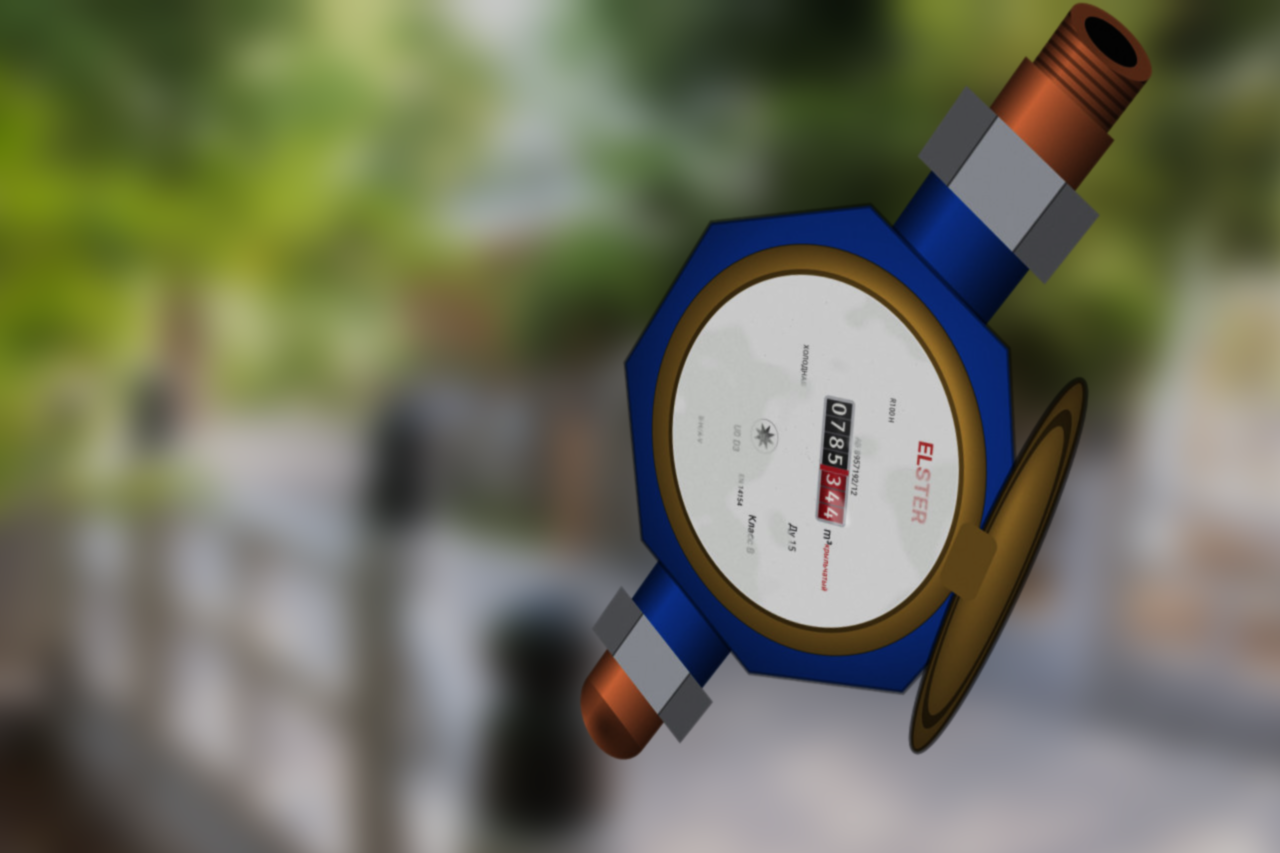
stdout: 785.344 m³
